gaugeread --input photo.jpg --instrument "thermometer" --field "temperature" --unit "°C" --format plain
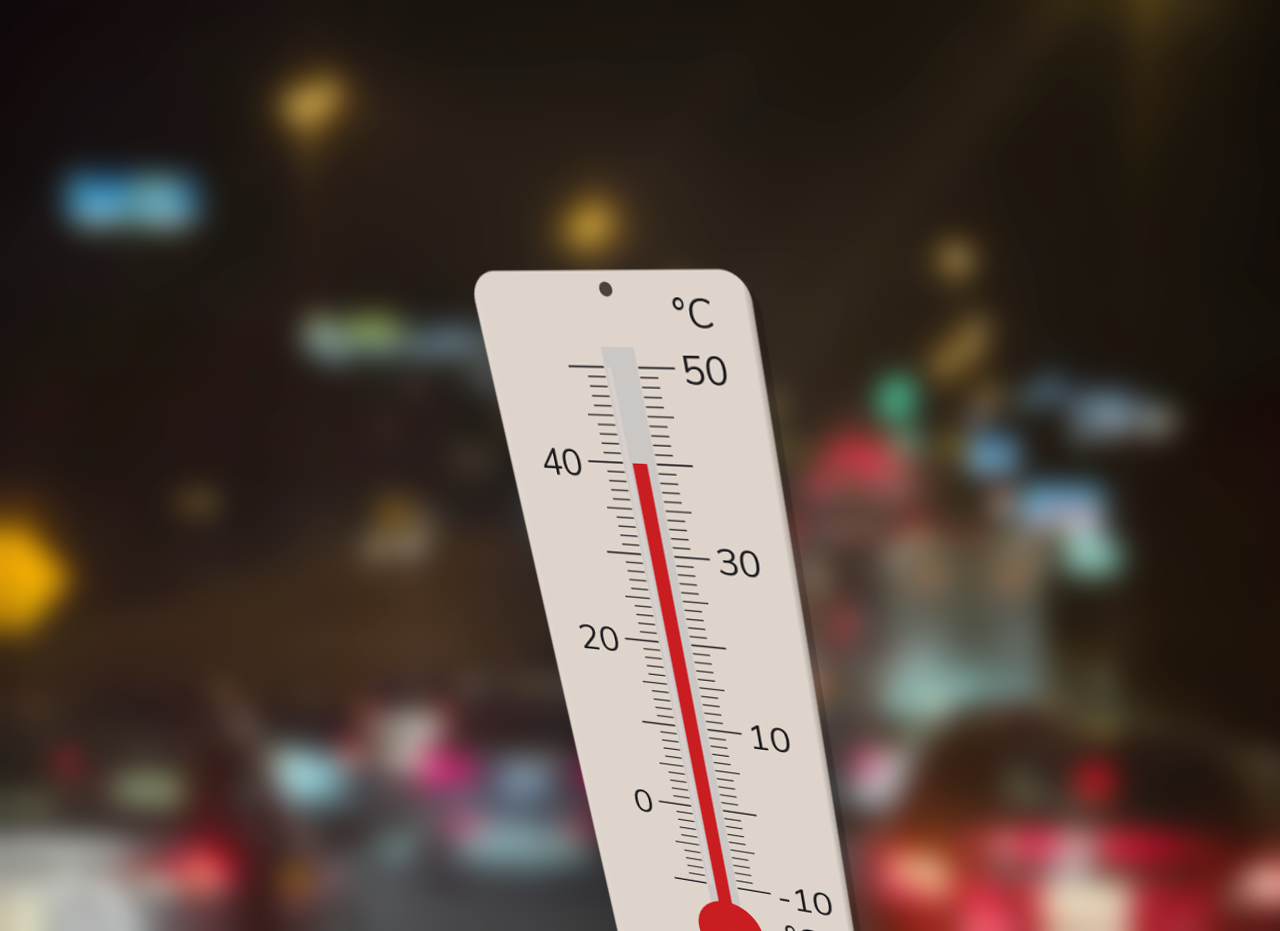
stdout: 40 °C
